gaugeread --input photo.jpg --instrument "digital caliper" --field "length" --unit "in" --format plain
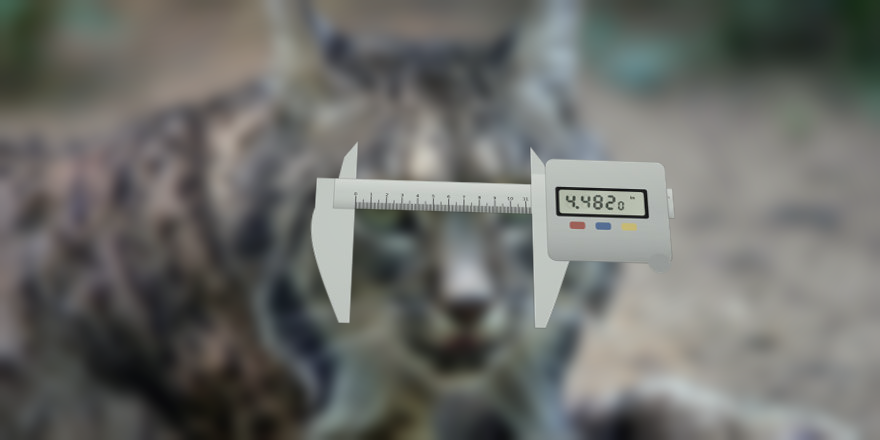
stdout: 4.4820 in
